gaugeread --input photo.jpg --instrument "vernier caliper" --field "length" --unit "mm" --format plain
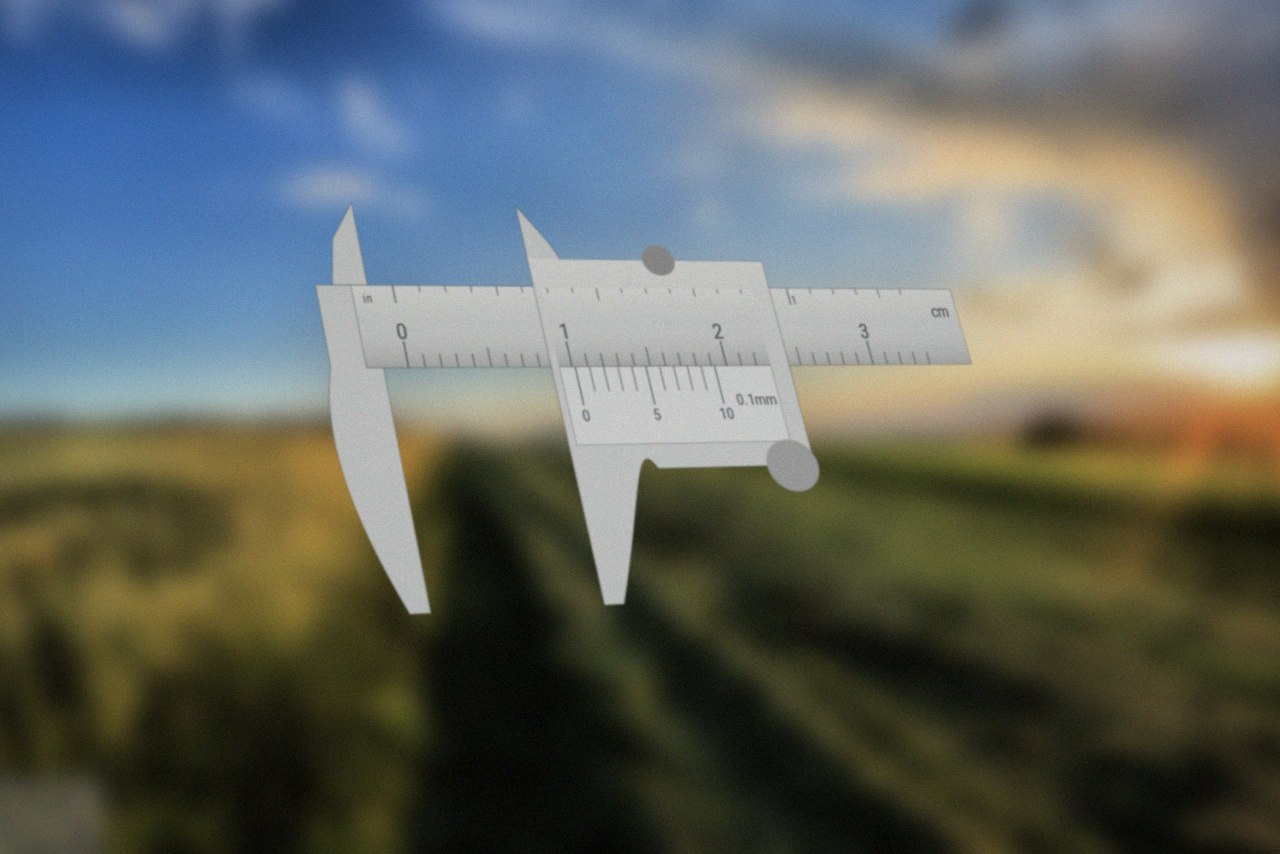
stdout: 10.2 mm
